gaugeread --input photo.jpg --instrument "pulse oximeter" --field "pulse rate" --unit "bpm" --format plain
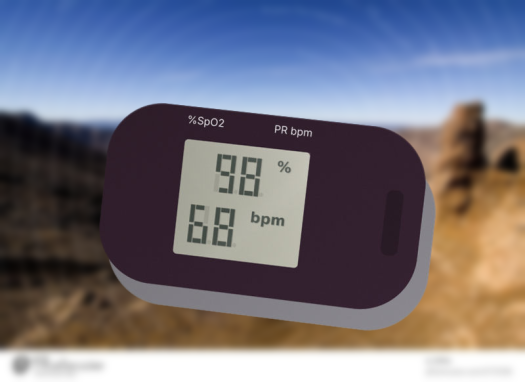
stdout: 68 bpm
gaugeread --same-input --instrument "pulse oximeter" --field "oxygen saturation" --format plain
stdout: 98 %
